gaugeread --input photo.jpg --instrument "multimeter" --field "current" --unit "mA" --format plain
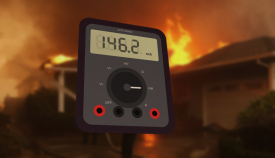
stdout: 146.2 mA
